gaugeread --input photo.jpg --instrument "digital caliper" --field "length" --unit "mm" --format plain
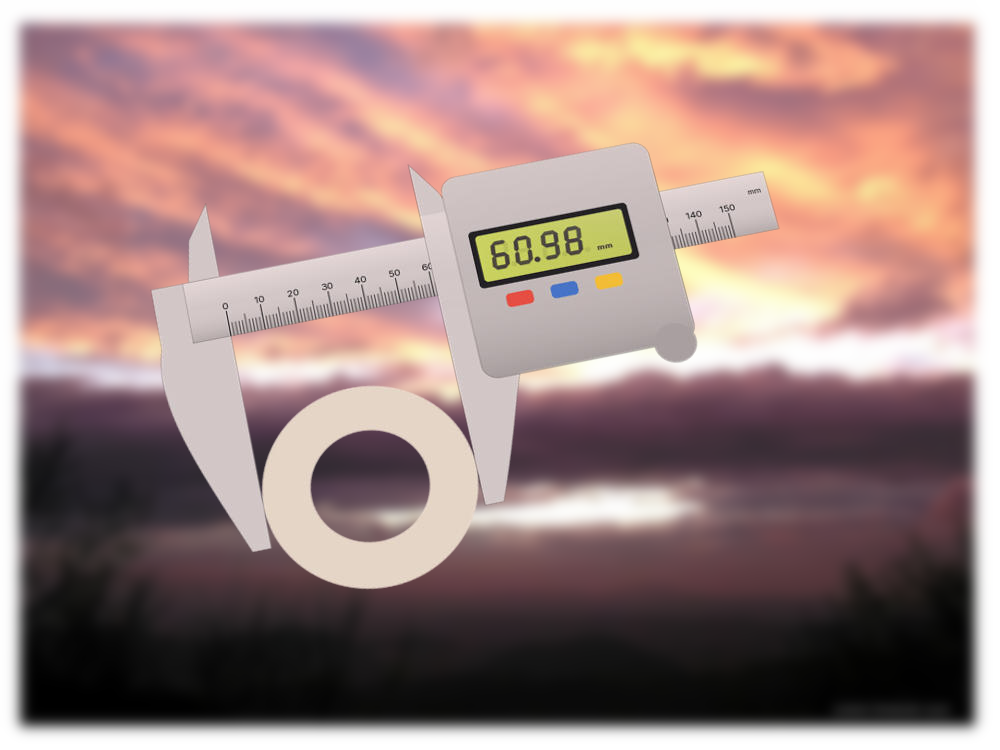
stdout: 60.98 mm
